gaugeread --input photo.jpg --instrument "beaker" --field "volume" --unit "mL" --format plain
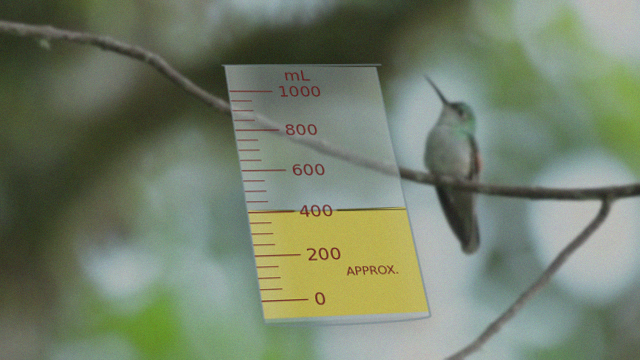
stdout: 400 mL
